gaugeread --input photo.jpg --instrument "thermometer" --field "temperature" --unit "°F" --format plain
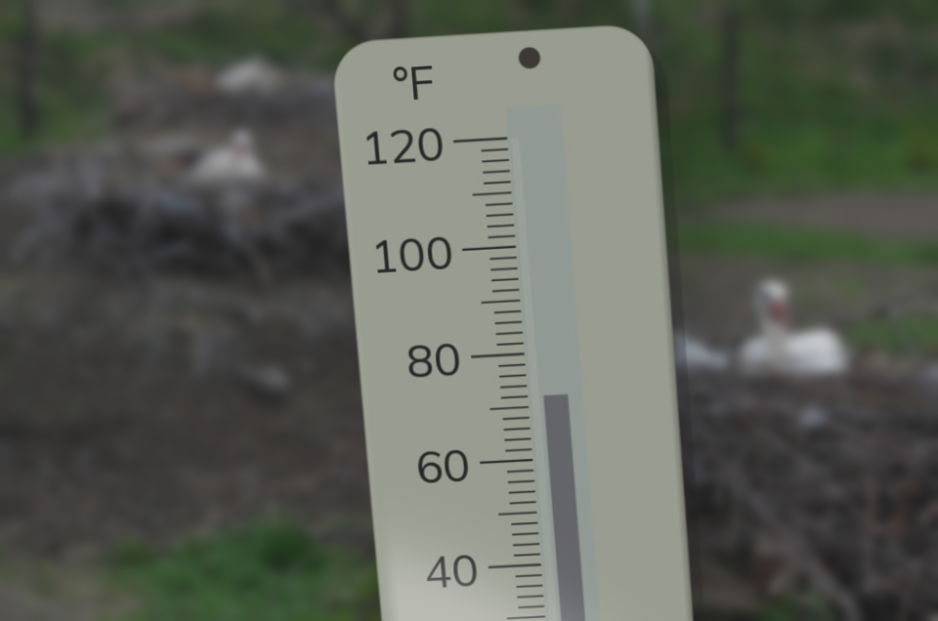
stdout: 72 °F
